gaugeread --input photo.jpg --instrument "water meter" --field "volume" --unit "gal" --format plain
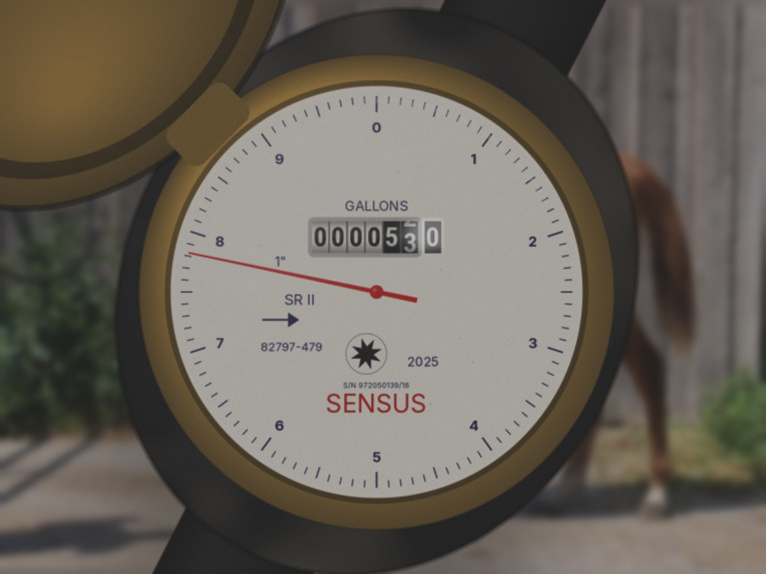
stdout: 527.8 gal
